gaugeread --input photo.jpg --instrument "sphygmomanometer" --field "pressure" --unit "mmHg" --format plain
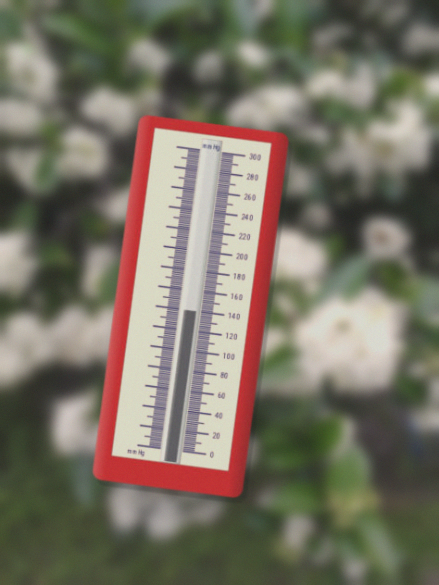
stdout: 140 mmHg
